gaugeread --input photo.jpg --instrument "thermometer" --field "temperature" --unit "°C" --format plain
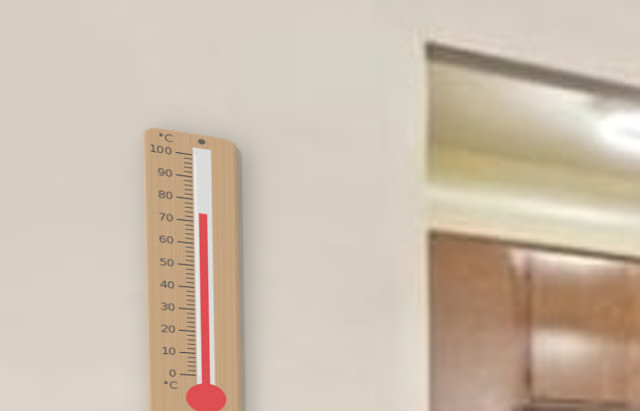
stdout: 74 °C
